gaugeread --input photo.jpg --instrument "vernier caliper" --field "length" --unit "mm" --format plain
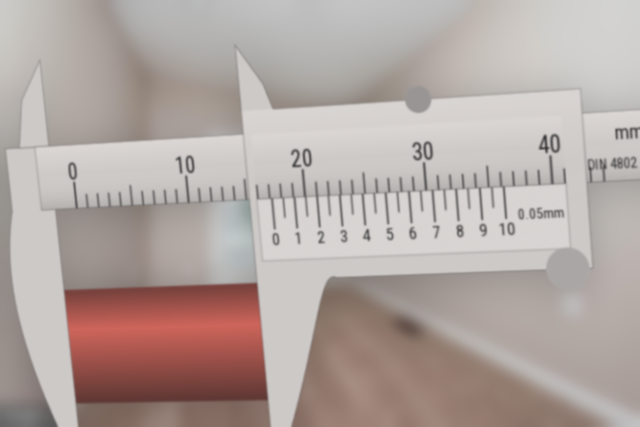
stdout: 17.2 mm
